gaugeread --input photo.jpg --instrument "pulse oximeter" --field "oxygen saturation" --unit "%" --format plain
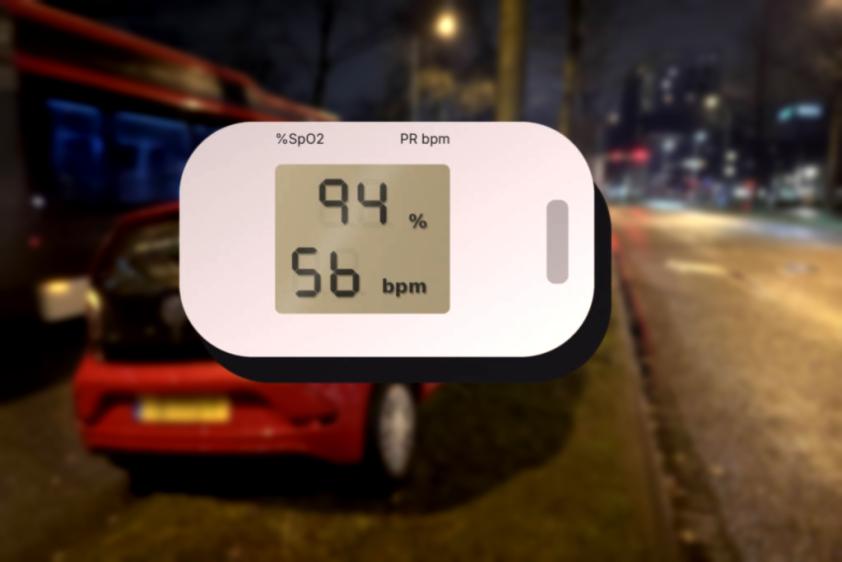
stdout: 94 %
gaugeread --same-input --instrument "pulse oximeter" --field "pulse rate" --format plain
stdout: 56 bpm
